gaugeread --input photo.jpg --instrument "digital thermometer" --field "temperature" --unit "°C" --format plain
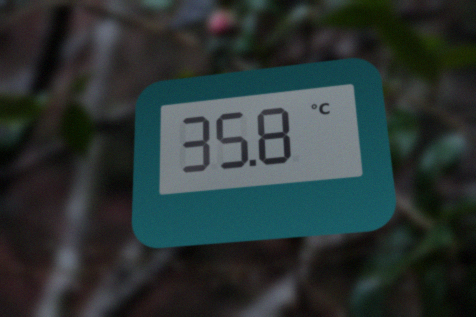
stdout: 35.8 °C
